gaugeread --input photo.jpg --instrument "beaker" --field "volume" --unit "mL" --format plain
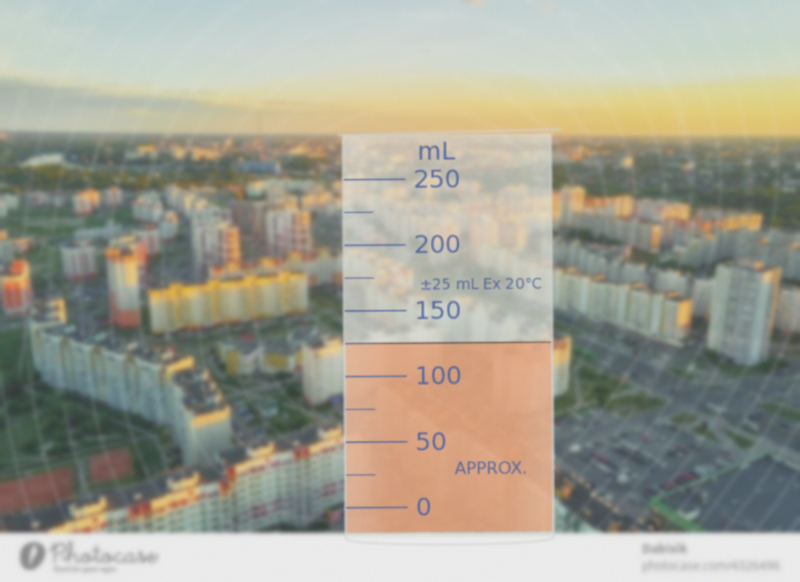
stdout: 125 mL
